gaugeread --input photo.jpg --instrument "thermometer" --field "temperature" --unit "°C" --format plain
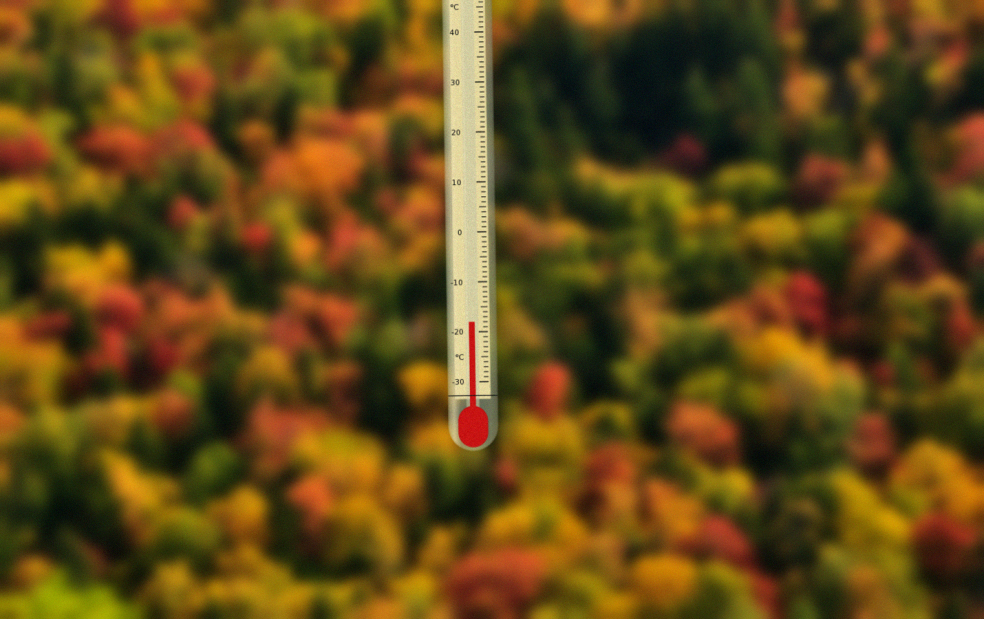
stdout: -18 °C
